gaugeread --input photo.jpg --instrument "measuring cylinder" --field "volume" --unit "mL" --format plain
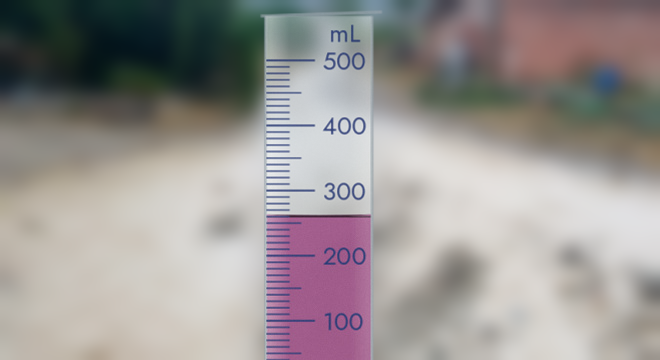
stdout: 260 mL
